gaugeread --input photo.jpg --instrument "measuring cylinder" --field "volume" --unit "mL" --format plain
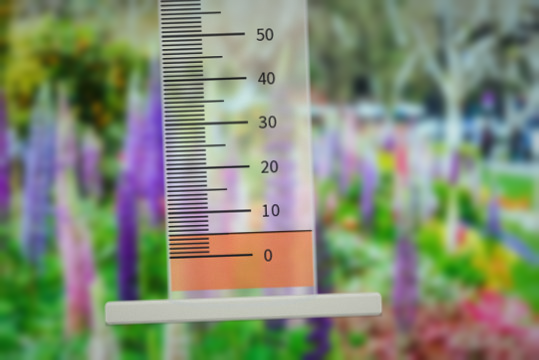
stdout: 5 mL
